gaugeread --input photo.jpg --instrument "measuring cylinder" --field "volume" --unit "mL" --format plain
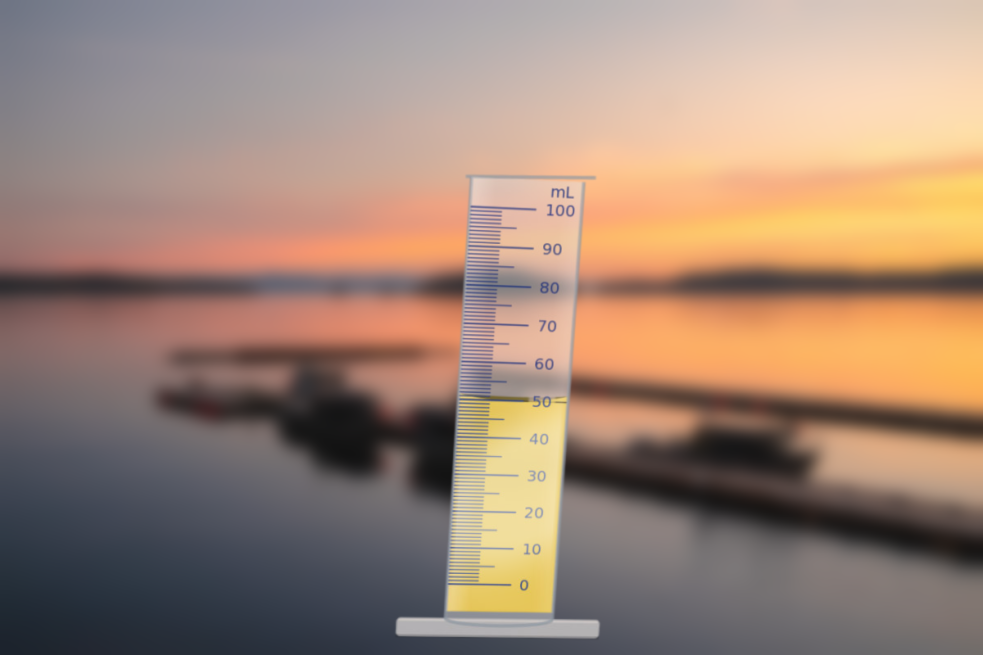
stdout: 50 mL
